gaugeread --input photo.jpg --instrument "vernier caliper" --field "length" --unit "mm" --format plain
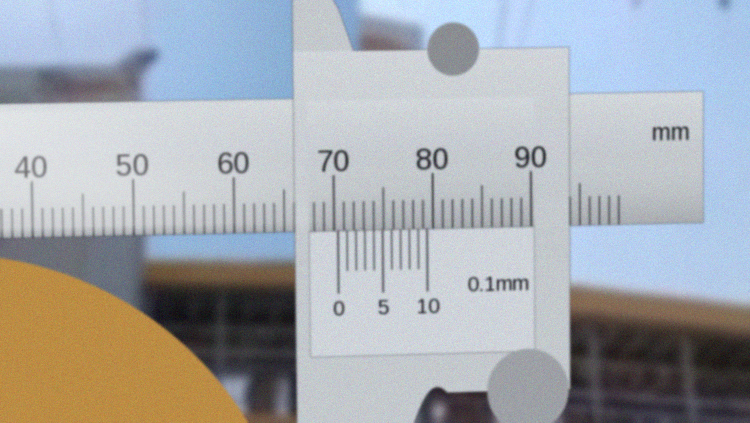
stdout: 70.4 mm
